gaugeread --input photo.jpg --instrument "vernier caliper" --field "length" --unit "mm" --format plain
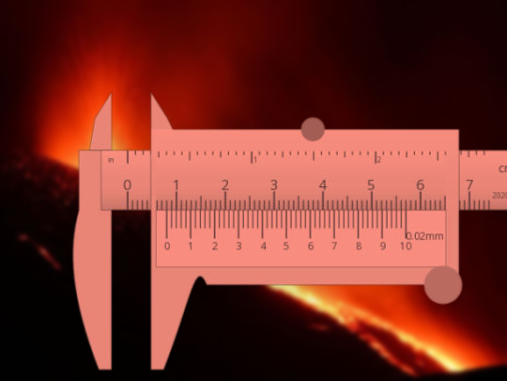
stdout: 8.0 mm
